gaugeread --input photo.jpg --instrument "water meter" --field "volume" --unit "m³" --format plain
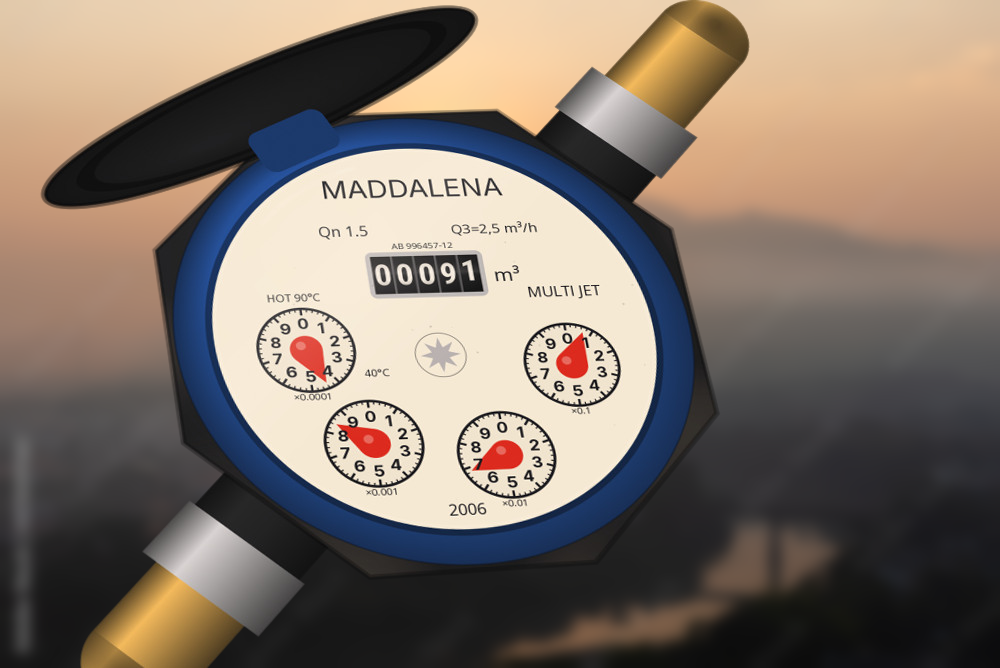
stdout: 91.0684 m³
